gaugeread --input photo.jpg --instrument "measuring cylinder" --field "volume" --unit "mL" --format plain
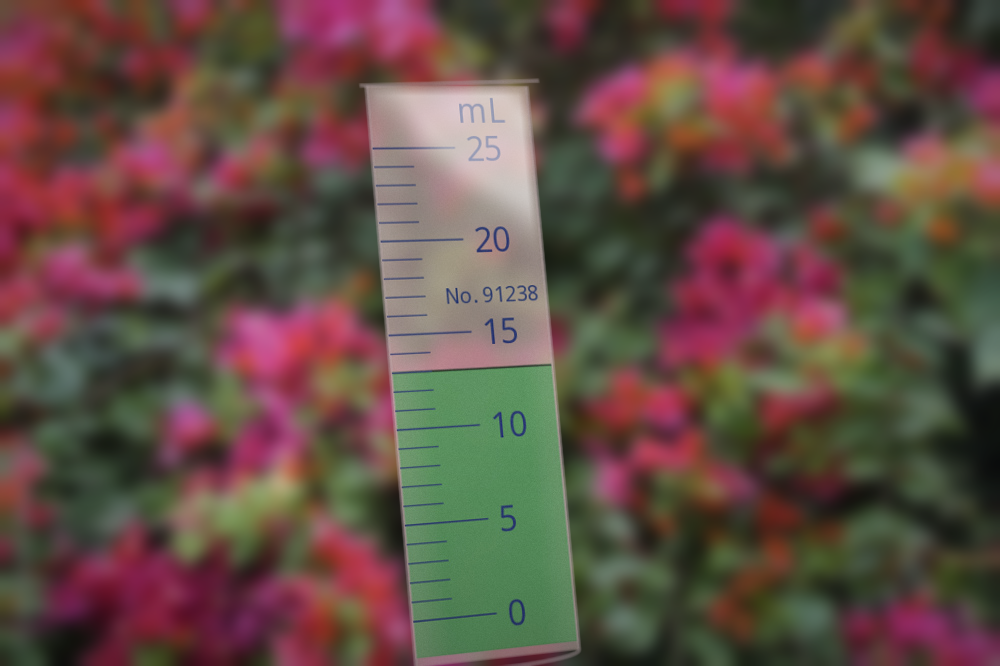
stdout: 13 mL
